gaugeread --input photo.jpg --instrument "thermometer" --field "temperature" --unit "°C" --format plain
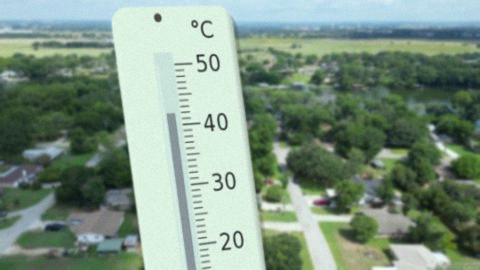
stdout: 42 °C
